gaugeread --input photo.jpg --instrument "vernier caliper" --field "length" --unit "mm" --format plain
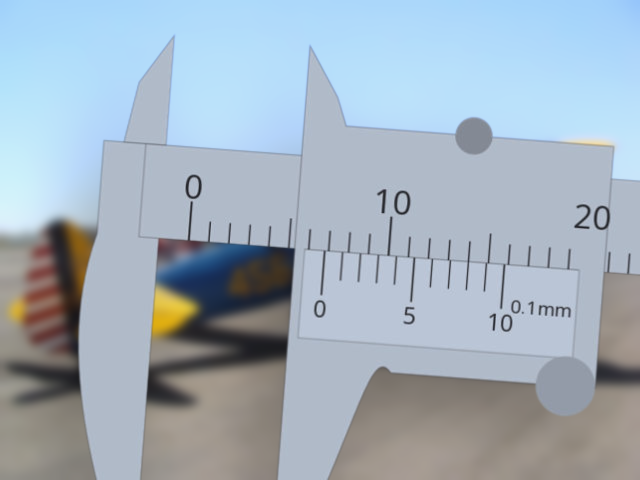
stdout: 6.8 mm
